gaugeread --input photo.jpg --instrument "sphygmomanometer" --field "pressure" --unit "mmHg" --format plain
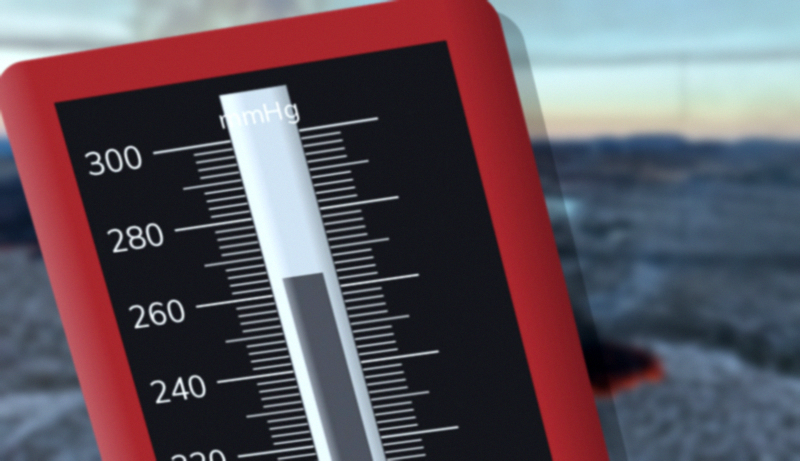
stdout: 264 mmHg
